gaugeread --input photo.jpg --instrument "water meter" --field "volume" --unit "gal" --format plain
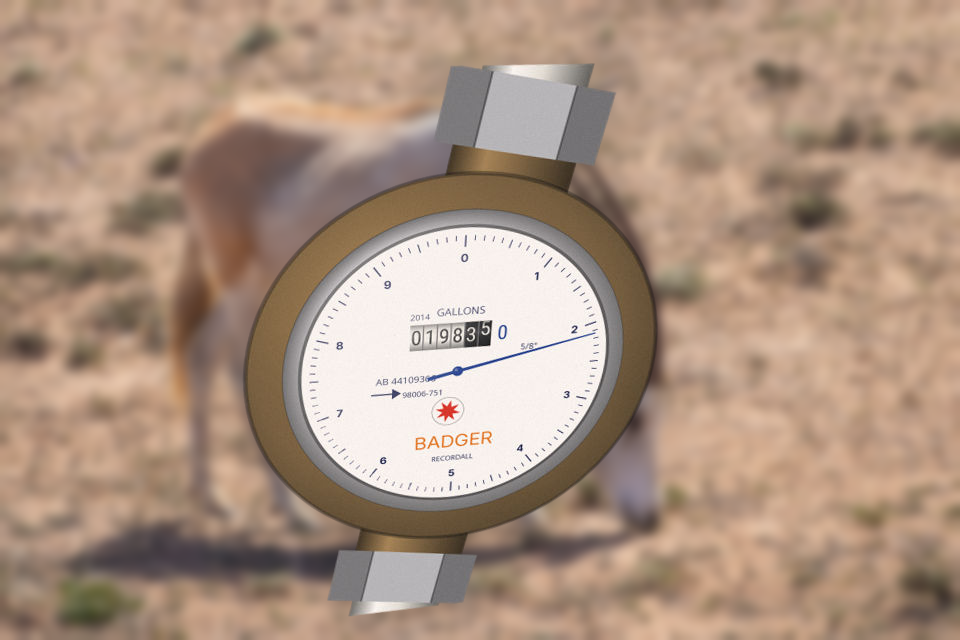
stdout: 198352.1 gal
